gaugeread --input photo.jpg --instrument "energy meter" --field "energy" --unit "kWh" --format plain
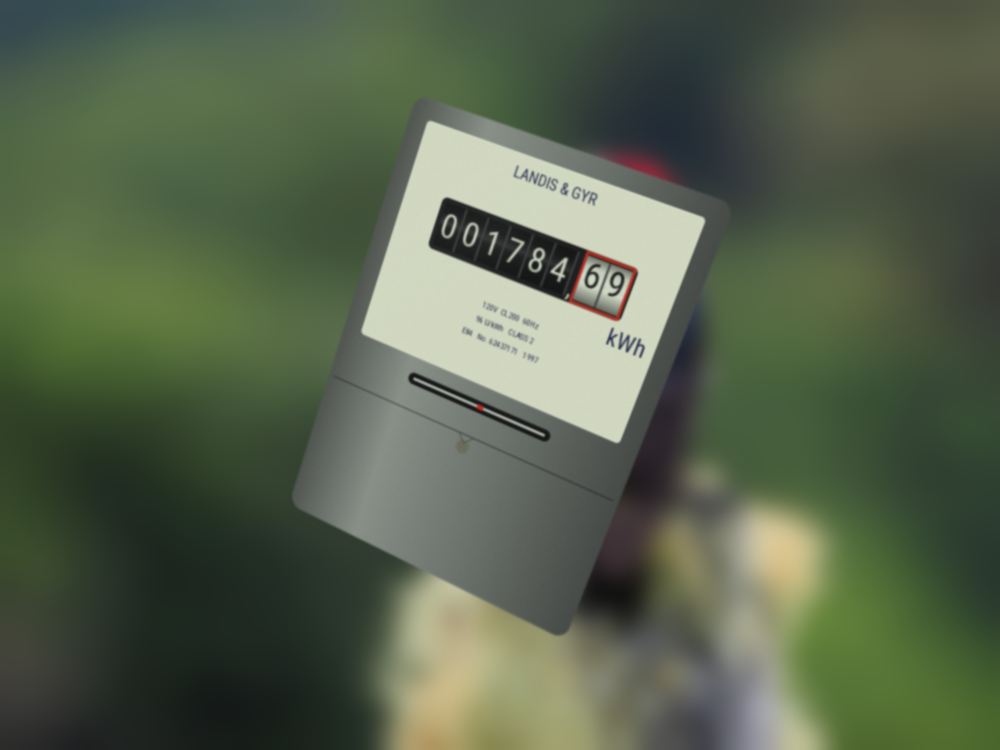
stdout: 1784.69 kWh
